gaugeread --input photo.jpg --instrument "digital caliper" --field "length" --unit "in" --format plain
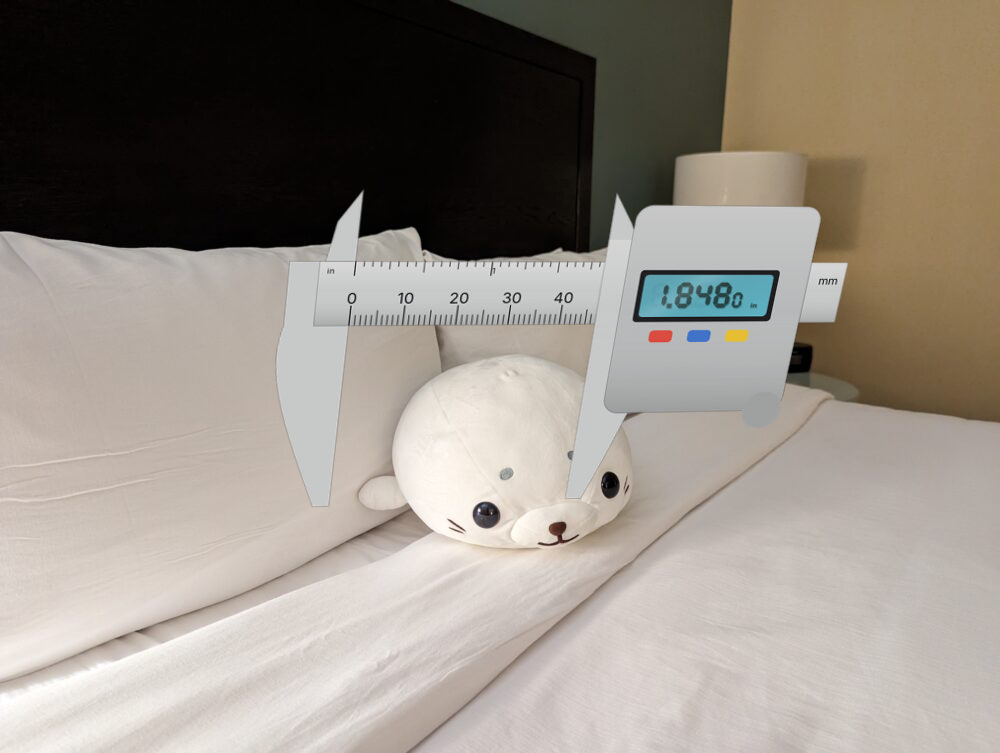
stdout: 1.8480 in
